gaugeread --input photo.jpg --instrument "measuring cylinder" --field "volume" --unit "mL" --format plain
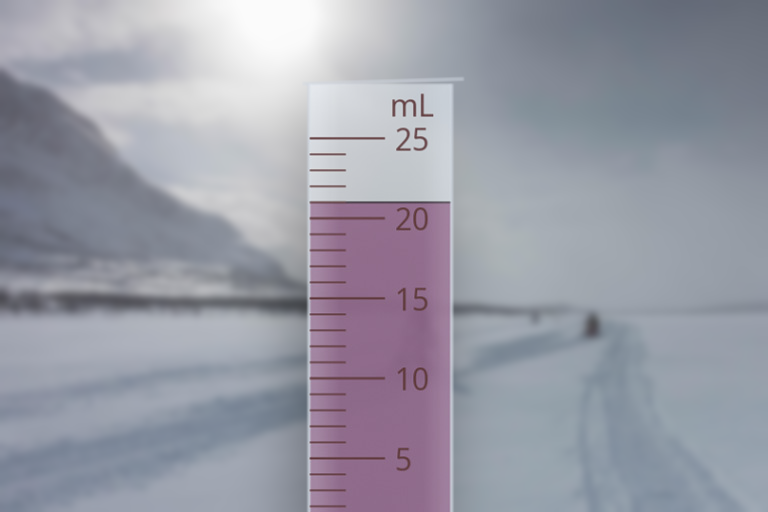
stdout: 21 mL
